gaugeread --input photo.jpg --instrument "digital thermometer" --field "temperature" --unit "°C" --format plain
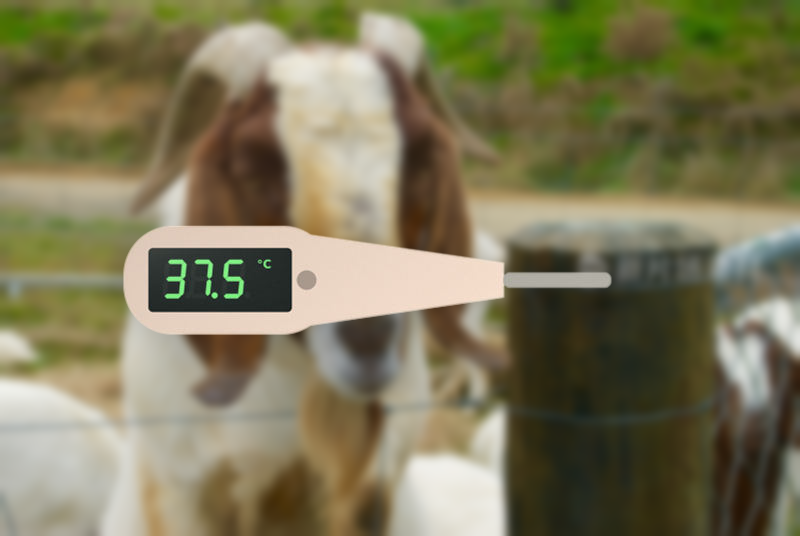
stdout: 37.5 °C
